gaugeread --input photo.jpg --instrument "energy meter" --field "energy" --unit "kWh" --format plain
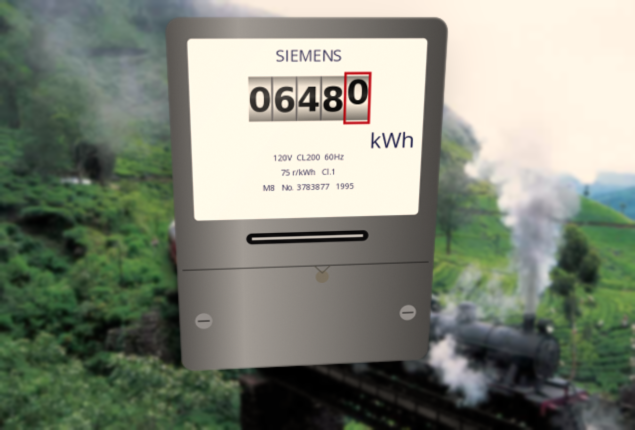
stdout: 648.0 kWh
